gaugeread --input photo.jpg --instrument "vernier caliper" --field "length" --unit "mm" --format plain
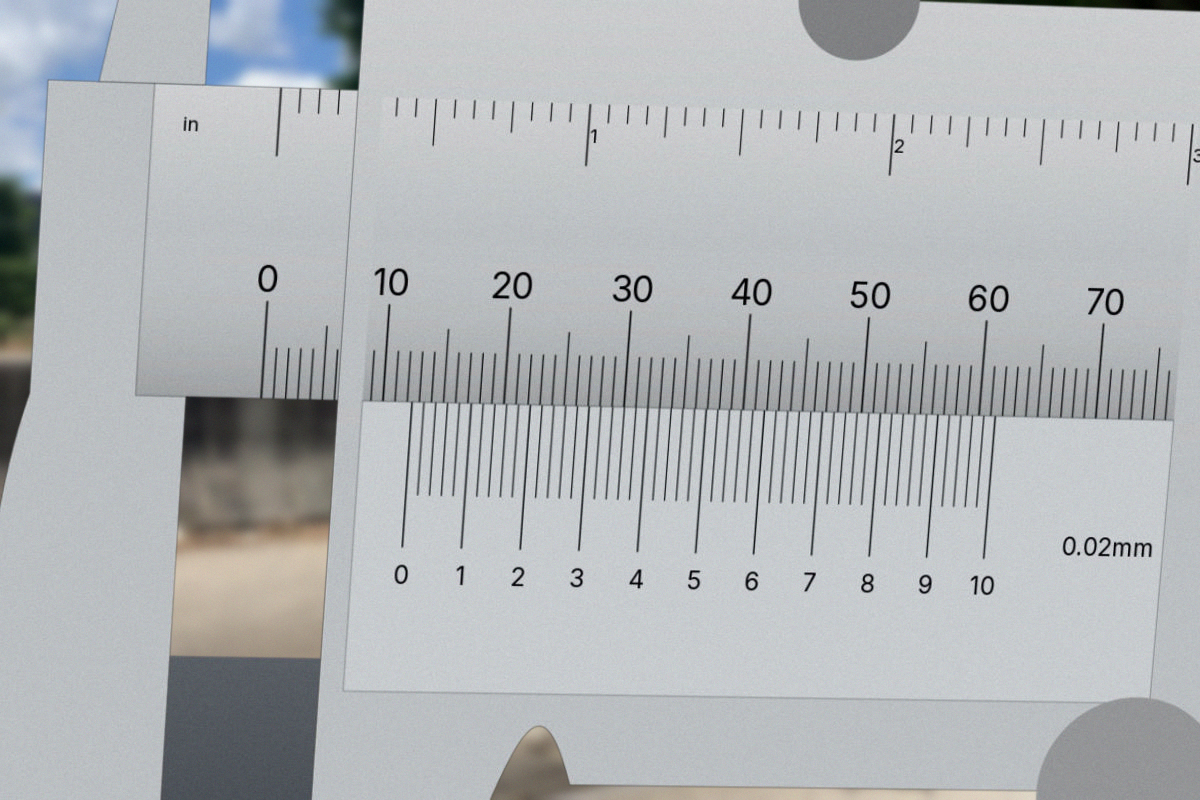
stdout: 12.4 mm
